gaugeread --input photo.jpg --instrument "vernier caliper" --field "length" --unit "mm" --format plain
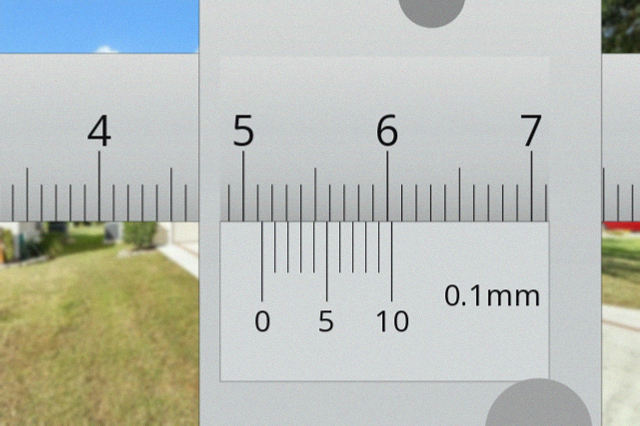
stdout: 51.3 mm
